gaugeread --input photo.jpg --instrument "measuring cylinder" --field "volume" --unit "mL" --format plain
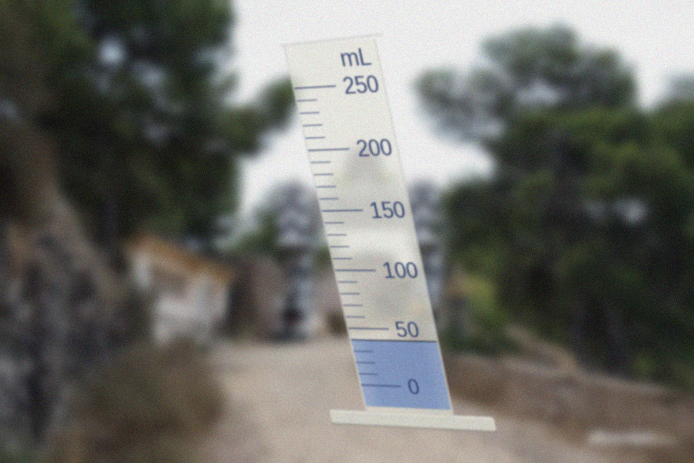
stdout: 40 mL
